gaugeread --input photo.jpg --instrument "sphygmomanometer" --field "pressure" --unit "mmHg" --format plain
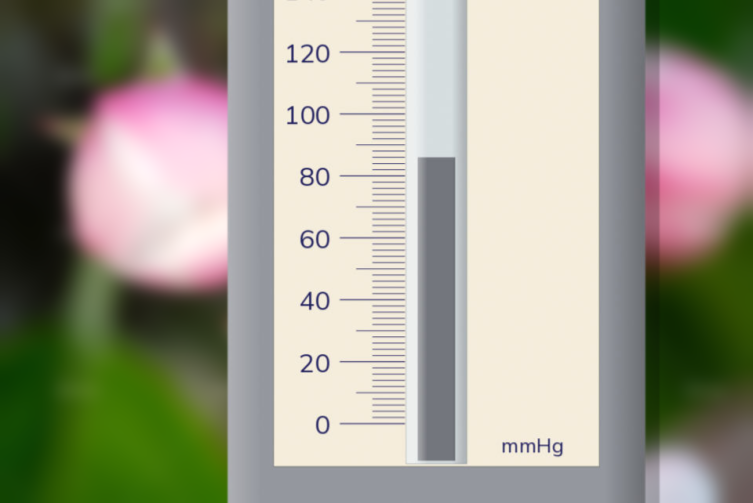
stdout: 86 mmHg
